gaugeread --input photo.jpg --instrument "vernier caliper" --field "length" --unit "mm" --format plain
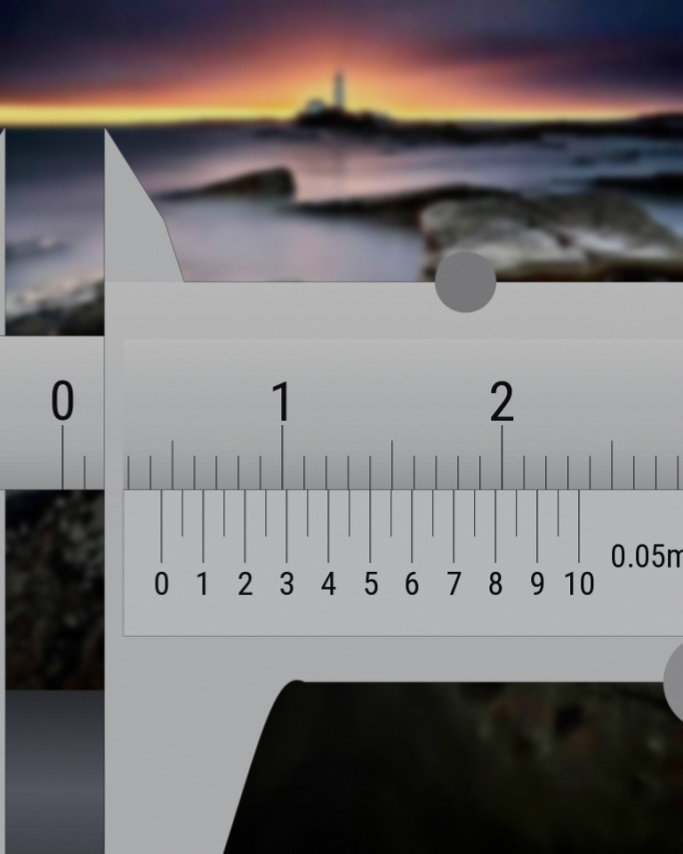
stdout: 4.50 mm
